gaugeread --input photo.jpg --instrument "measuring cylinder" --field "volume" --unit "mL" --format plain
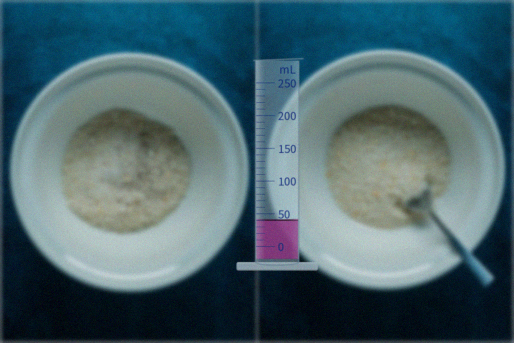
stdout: 40 mL
